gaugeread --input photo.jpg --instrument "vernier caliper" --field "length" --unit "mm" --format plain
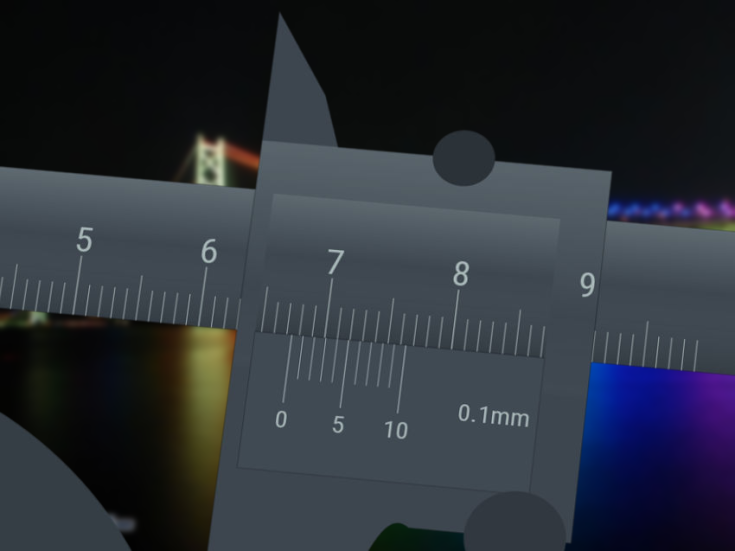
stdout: 67.4 mm
